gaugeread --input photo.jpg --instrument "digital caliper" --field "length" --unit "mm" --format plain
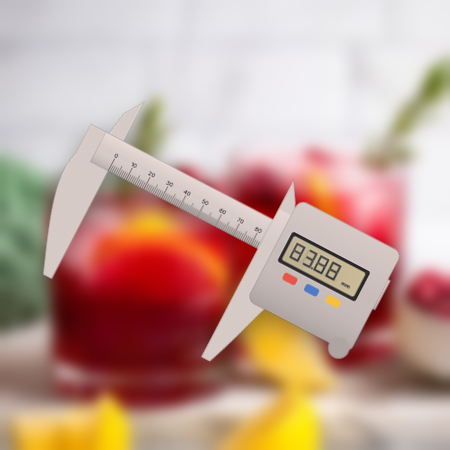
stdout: 83.88 mm
